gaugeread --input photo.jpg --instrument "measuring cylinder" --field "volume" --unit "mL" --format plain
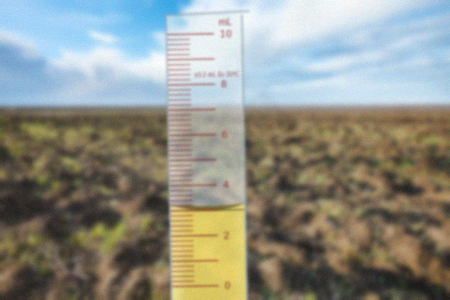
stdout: 3 mL
